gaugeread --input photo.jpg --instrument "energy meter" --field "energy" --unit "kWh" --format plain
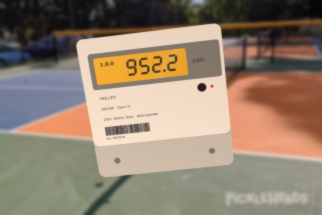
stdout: 952.2 kWh
